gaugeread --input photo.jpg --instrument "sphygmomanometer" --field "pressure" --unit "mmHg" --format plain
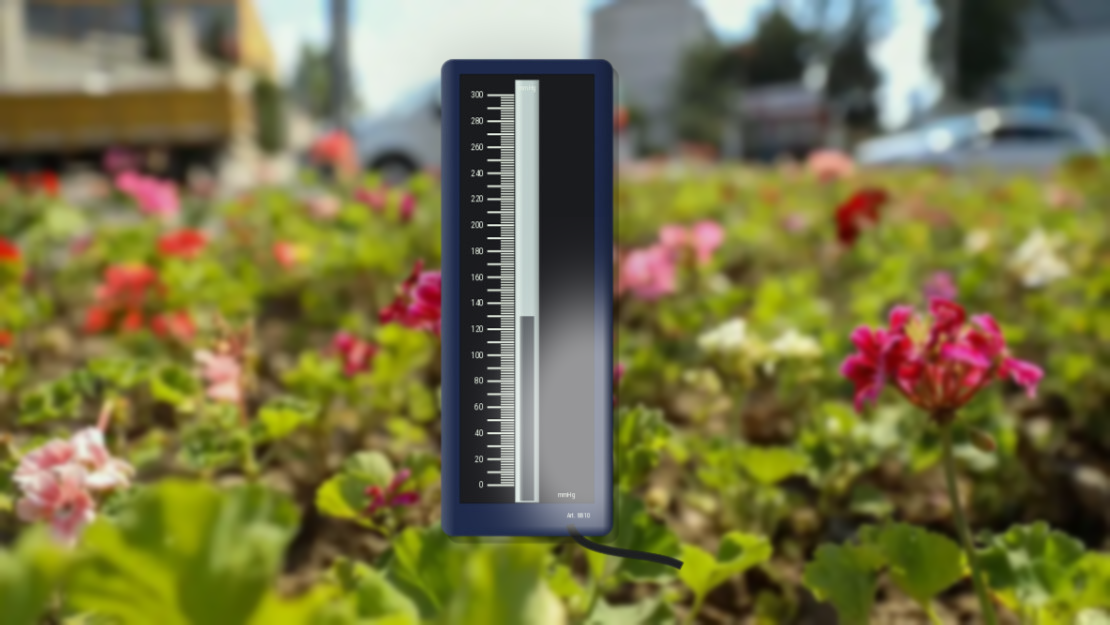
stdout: 130 mmHg
